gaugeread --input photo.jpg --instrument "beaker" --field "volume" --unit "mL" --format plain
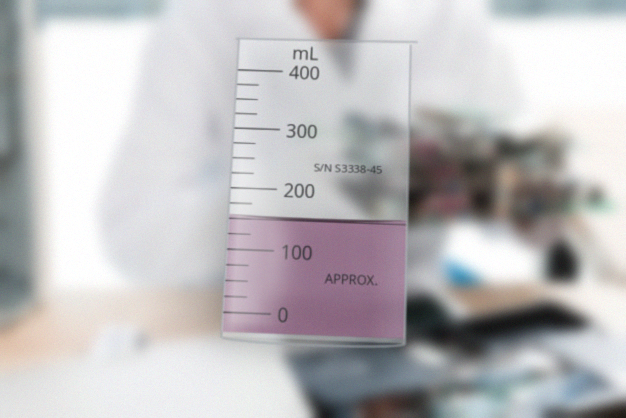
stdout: 150 mL
